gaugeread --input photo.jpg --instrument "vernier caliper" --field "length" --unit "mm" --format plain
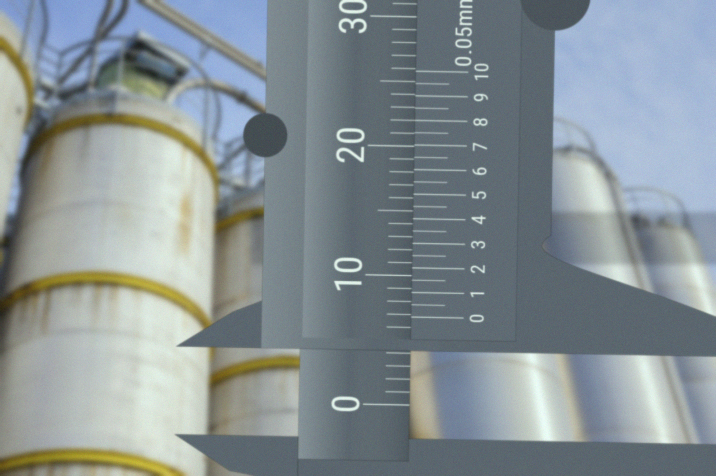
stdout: 6.8 mm
